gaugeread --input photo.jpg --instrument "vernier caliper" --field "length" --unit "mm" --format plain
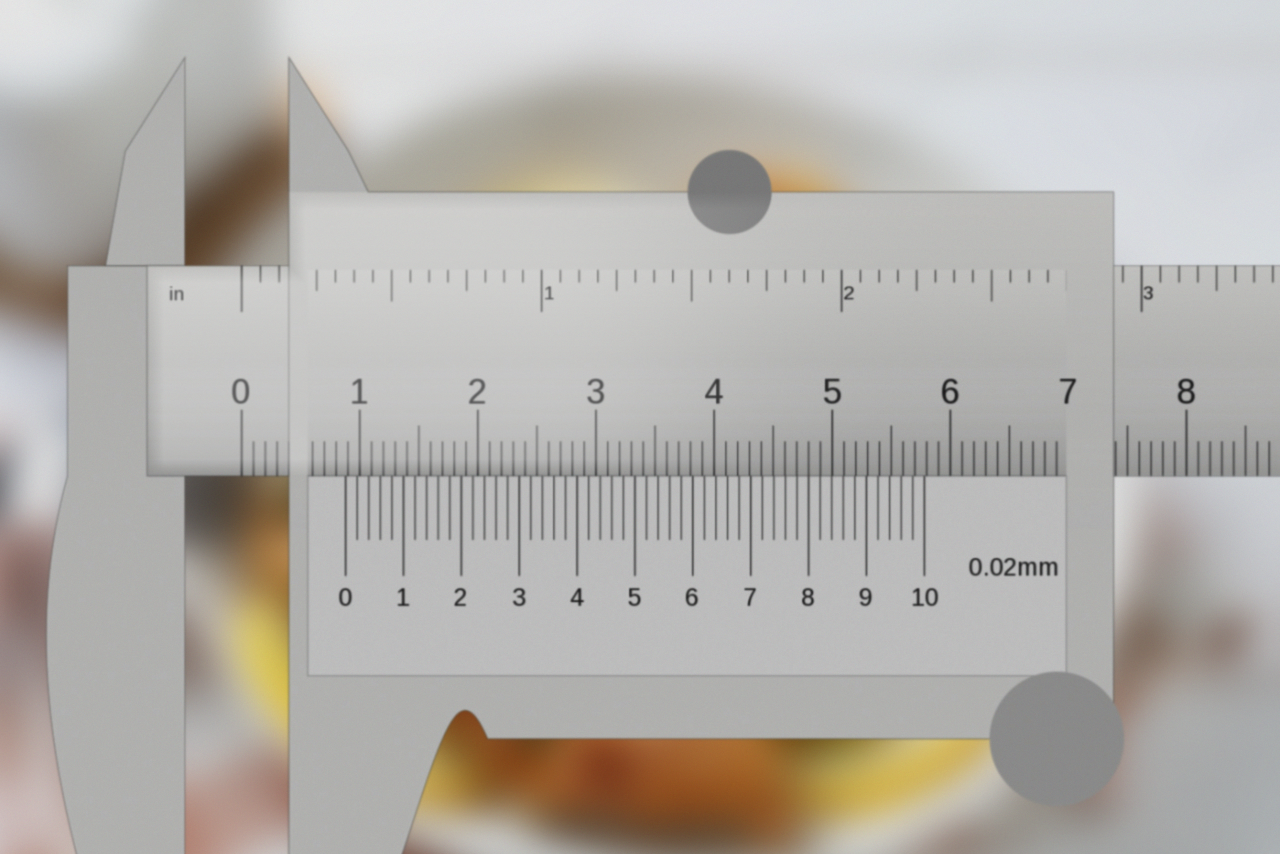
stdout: 8.8 mm
